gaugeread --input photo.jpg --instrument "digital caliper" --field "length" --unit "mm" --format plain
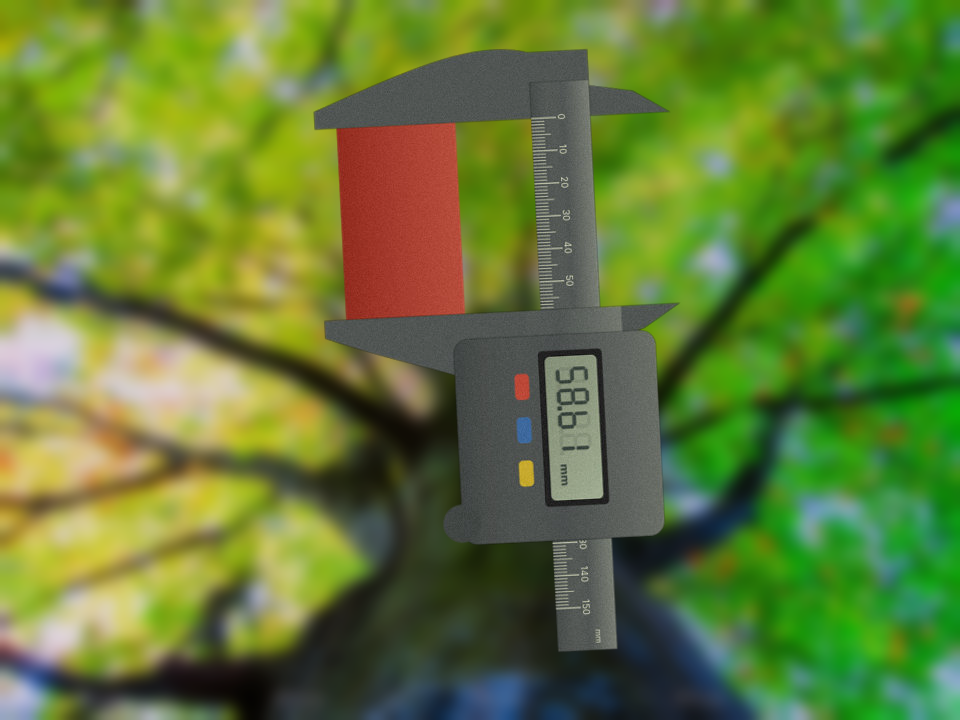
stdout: 58.61 mm
